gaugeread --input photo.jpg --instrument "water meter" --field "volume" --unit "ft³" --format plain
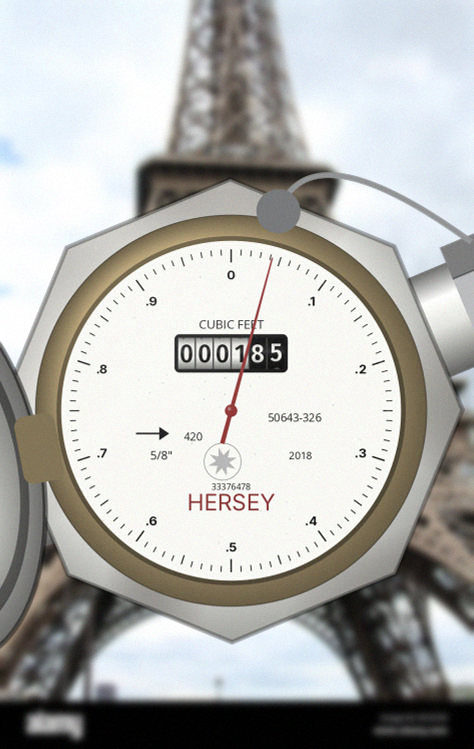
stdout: 185.04 ft³
